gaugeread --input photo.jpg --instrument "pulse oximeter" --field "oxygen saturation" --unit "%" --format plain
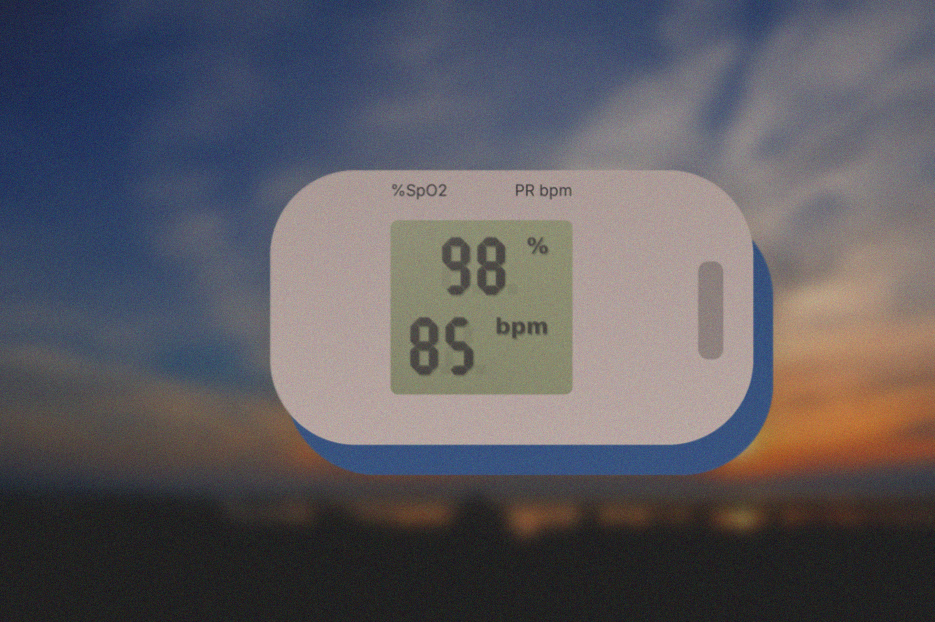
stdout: 98 %
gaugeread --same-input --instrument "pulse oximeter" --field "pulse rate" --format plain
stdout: 85 bpm
